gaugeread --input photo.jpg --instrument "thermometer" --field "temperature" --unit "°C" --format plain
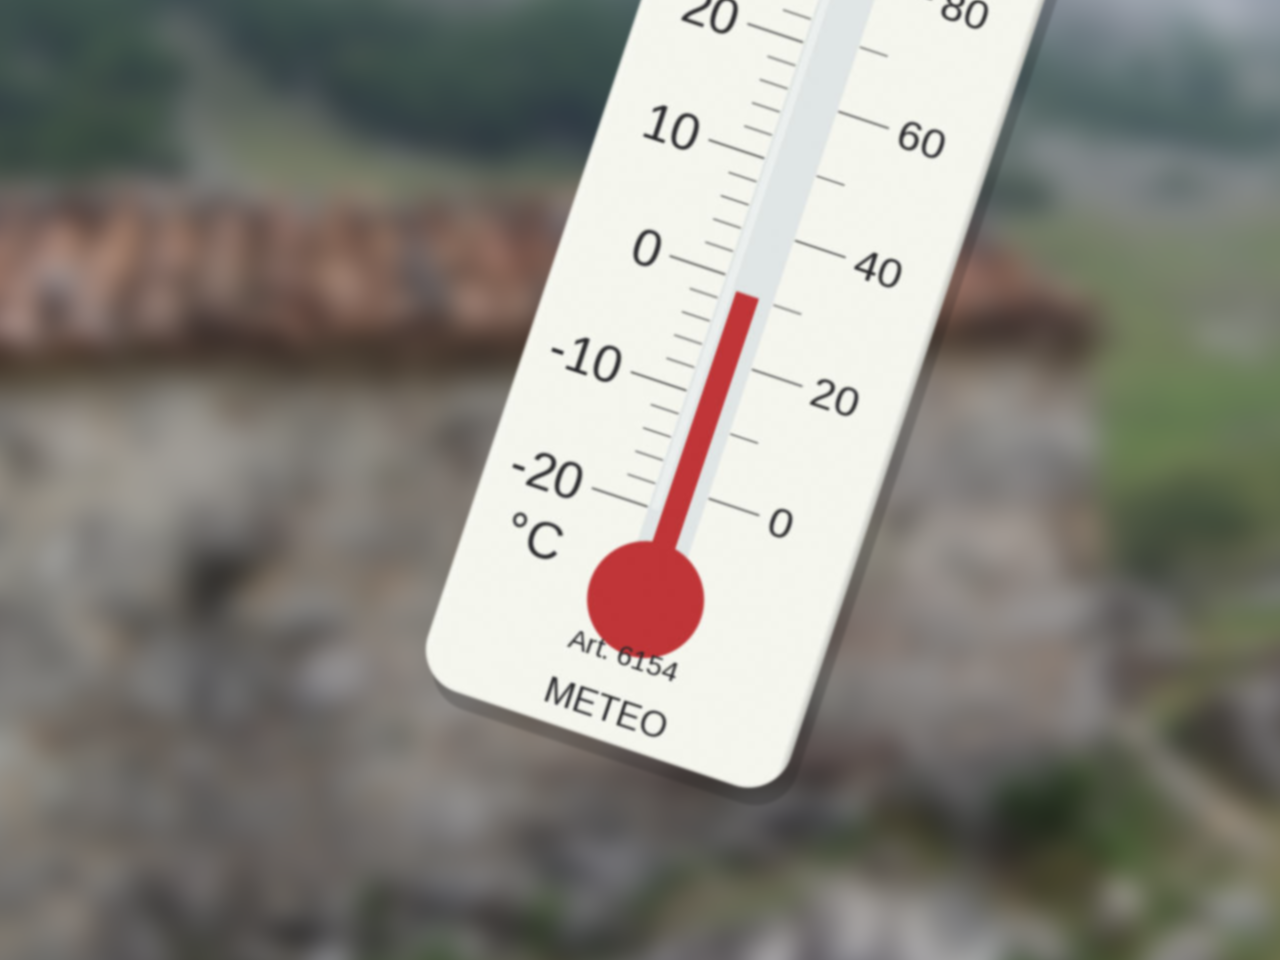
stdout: -1 °C
